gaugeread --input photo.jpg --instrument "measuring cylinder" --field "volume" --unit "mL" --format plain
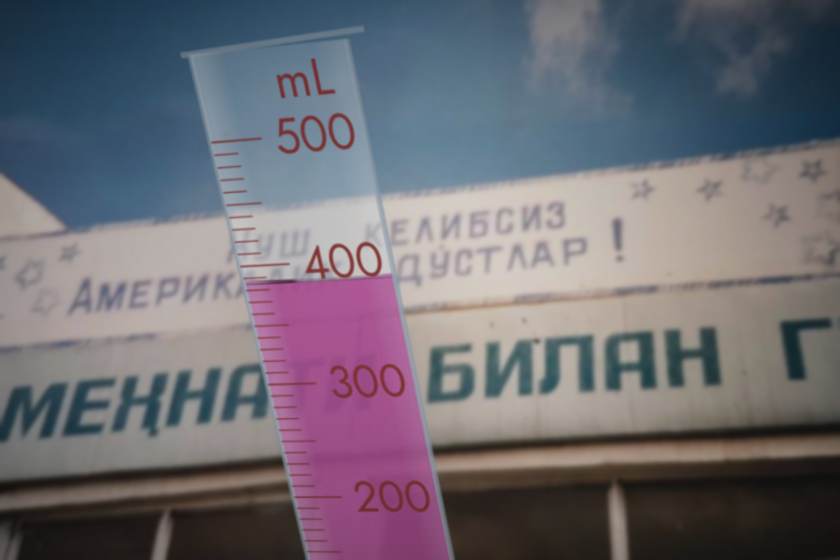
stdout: 385 mL
